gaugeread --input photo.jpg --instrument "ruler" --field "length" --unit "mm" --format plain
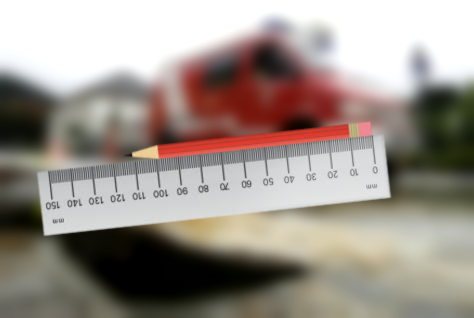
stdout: 115 mm
